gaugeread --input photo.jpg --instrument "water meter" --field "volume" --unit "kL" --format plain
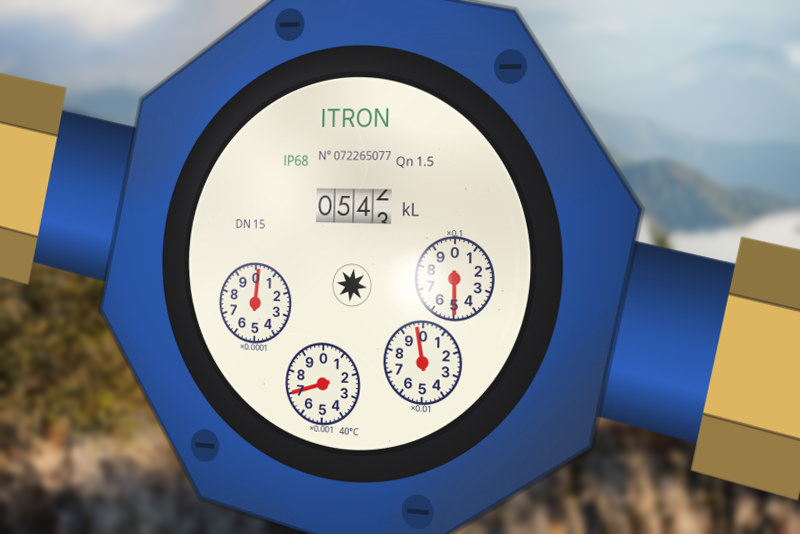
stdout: 542.4970 kL
